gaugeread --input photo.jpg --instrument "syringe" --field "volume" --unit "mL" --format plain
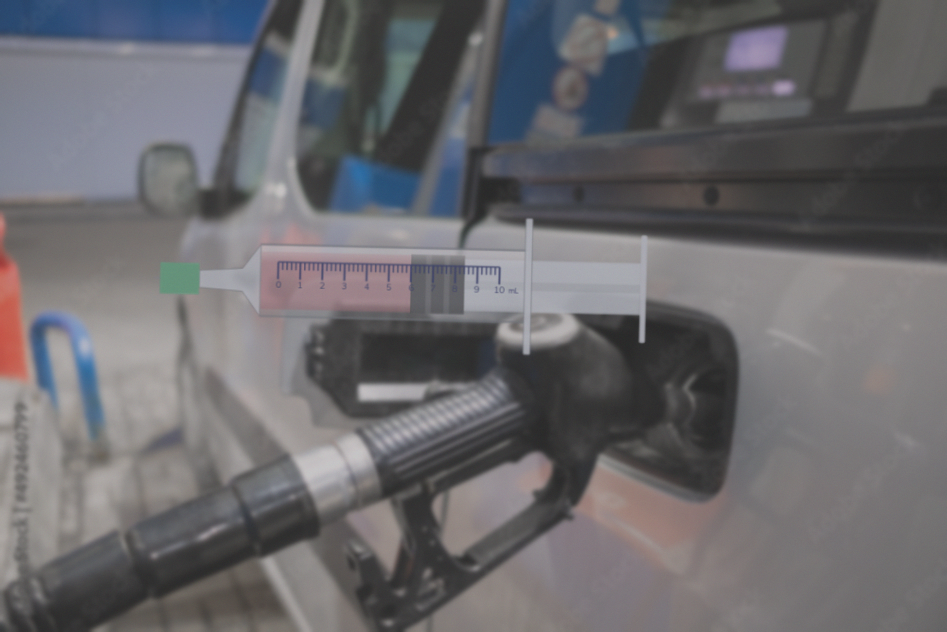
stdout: 6 mL
